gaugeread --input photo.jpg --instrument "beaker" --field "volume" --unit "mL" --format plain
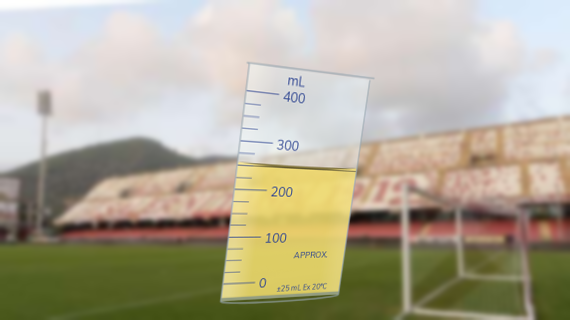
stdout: 250 mL
